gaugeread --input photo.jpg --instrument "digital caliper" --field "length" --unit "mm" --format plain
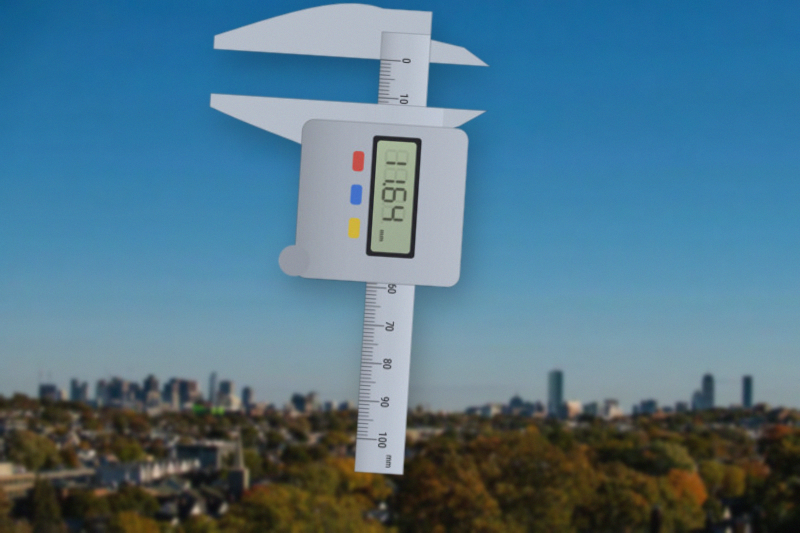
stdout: 11.64 mm
